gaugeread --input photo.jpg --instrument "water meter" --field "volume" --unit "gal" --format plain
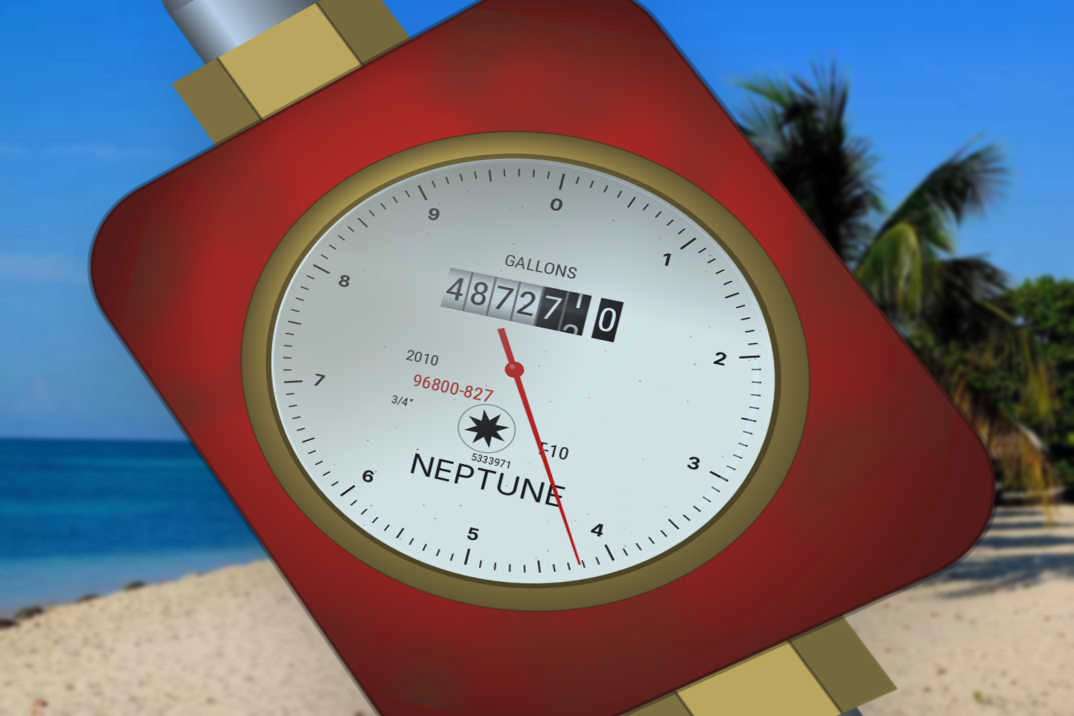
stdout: 4872714.2 gal
